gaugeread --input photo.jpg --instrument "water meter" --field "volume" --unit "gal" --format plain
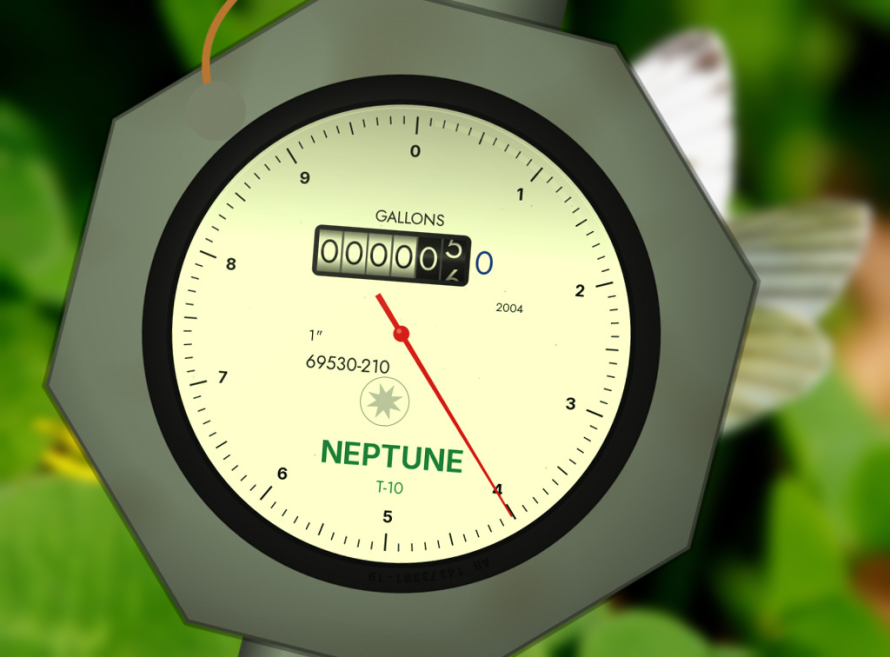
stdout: 54.0 gal
